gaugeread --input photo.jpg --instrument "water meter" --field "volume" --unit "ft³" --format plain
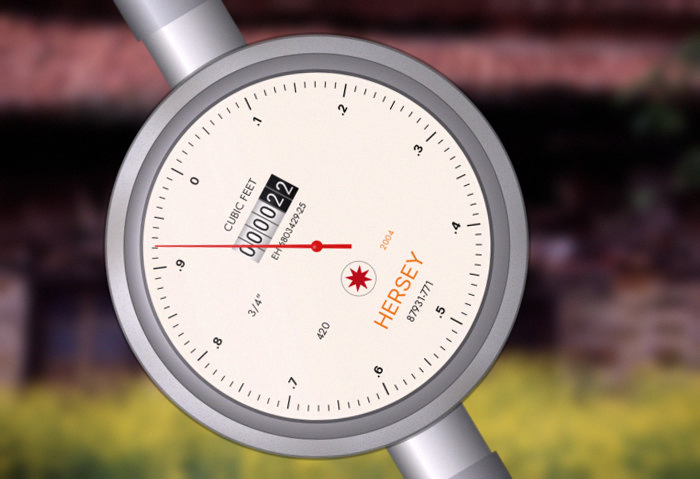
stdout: 21.92 ft³
